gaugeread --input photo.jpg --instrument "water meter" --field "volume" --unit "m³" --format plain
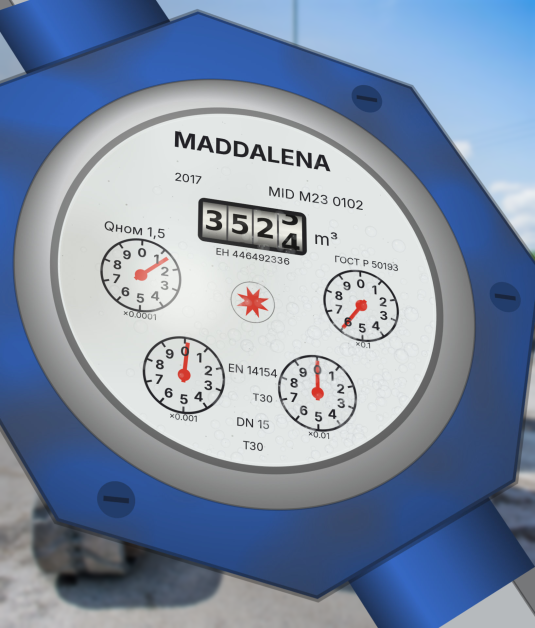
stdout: 3523.6001 m³
